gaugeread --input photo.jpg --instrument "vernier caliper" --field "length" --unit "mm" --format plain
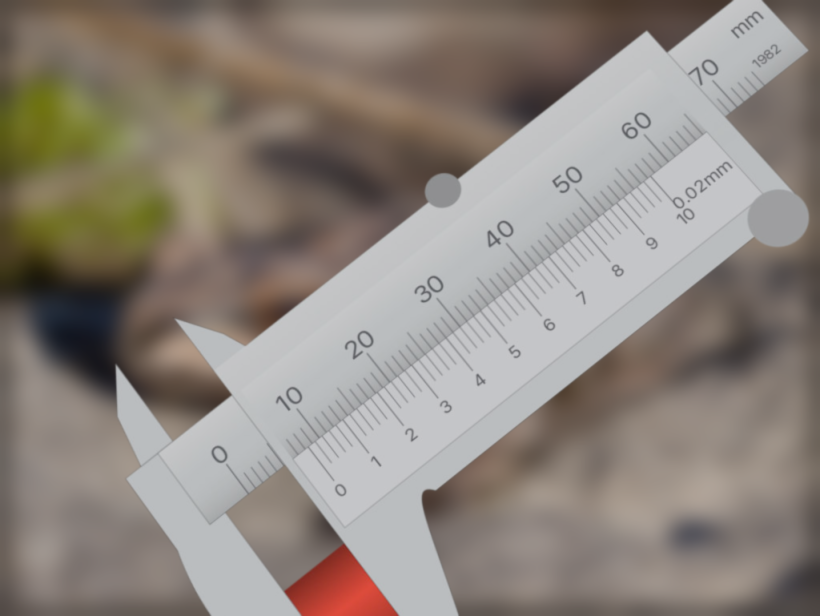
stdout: 8.4 mm
